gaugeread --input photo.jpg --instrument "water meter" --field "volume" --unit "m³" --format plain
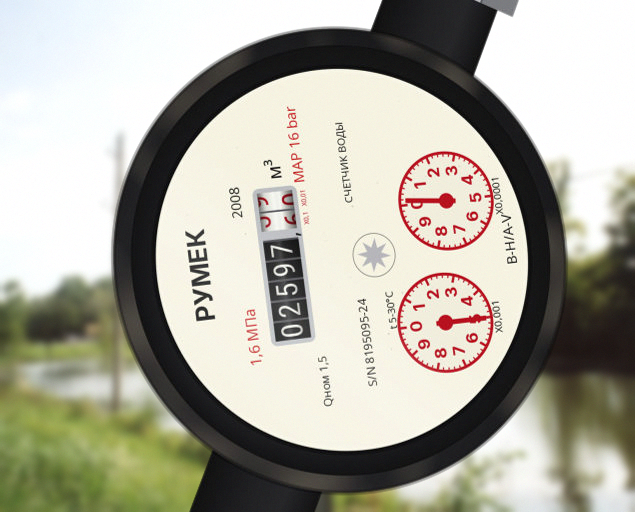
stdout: 2597.5950 m³
